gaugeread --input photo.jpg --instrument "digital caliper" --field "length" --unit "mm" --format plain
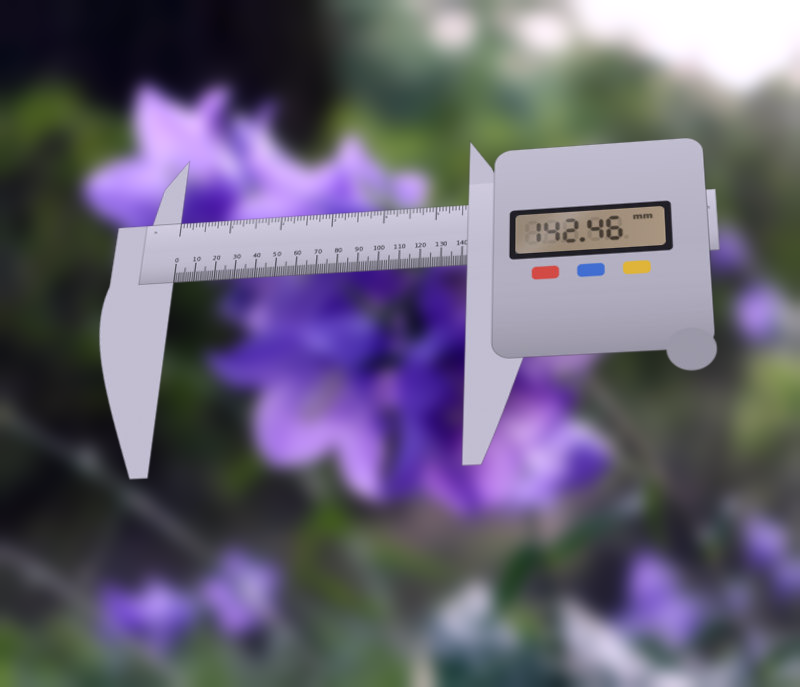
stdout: 142.46 mm
